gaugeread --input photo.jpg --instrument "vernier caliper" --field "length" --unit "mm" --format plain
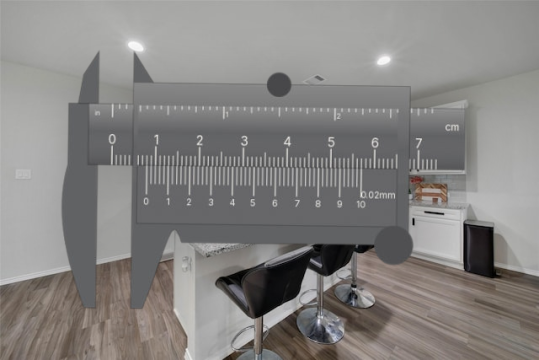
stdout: 8.0 mm
